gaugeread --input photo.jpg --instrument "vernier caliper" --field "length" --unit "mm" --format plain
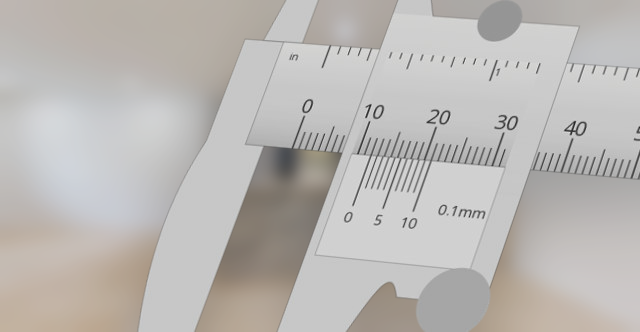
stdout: 12.0 mm
